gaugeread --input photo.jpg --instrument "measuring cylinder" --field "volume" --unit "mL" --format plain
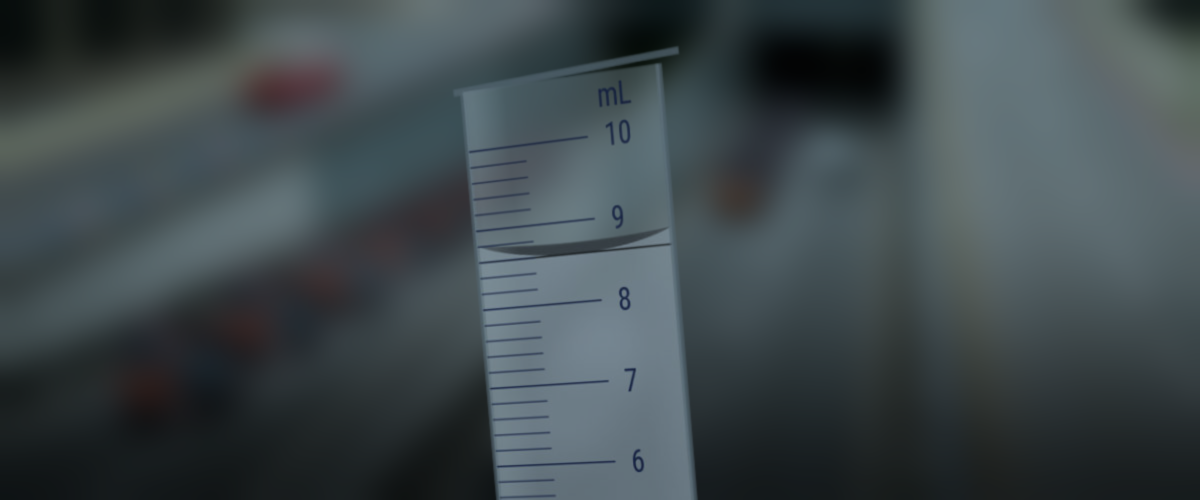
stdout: 8.6 mL
